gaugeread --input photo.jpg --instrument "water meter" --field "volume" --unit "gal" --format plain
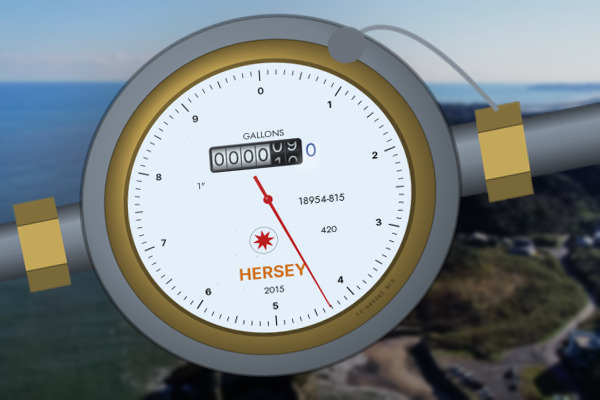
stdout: 94.3 gal
